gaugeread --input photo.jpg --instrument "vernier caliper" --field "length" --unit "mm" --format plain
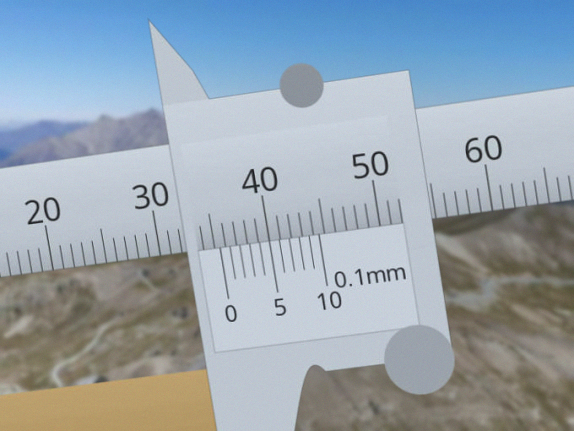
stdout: 35.5 mm
